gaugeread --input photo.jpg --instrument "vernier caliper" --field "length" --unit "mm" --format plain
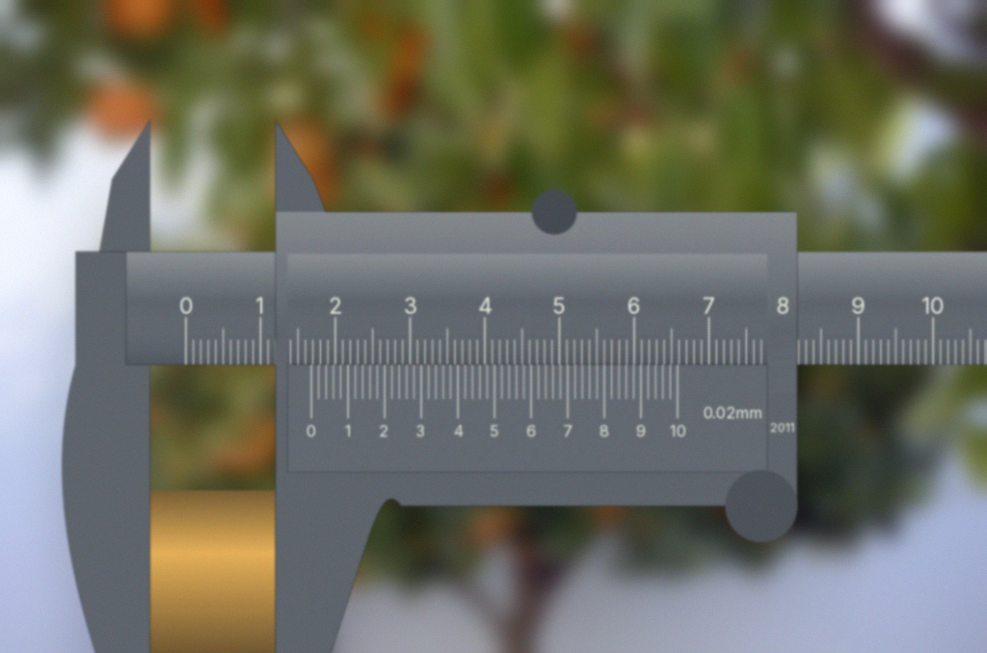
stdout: 16.8 mm
